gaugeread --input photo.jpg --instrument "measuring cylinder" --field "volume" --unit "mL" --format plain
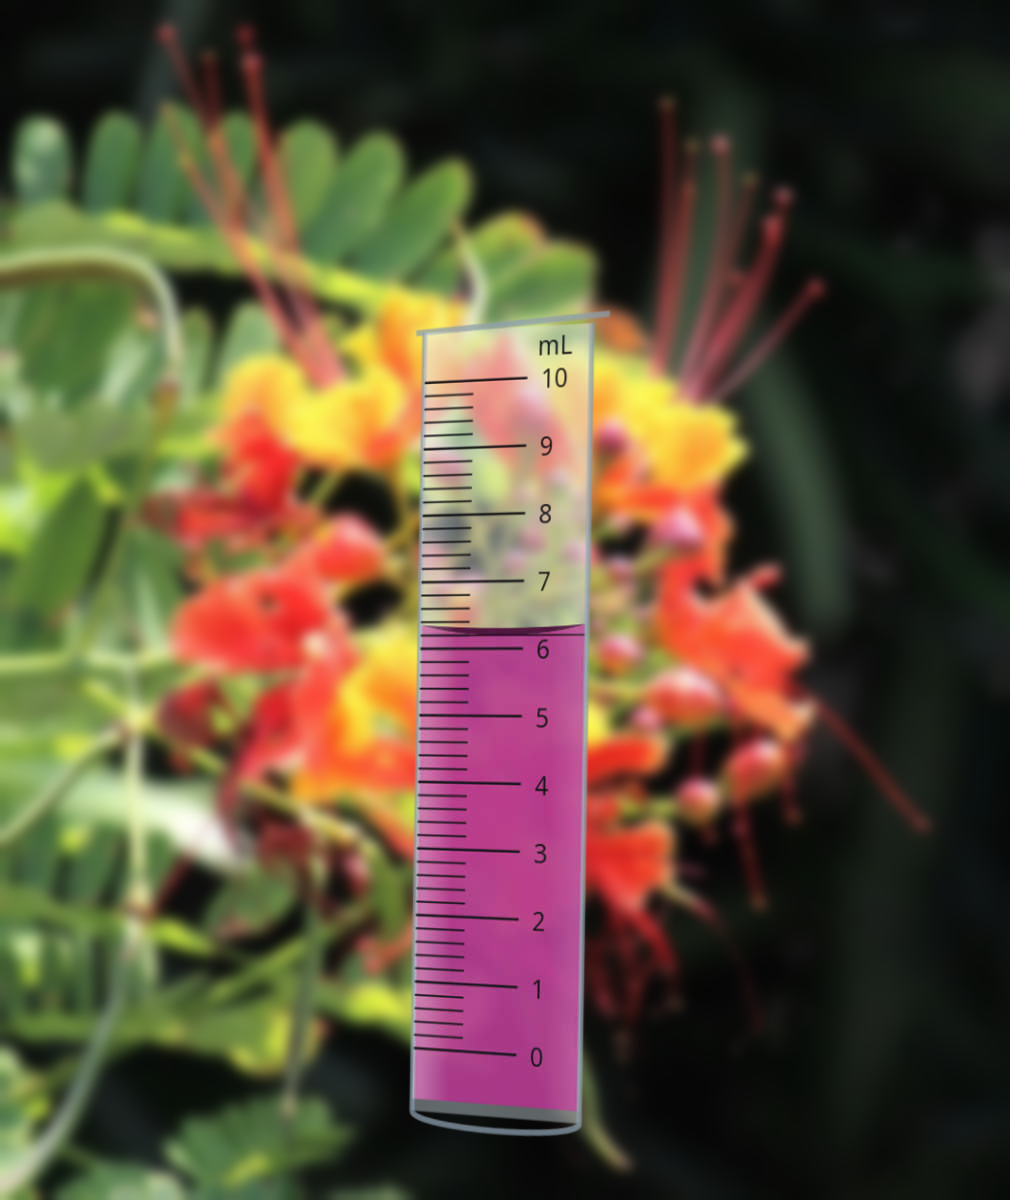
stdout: 6.2 mL
